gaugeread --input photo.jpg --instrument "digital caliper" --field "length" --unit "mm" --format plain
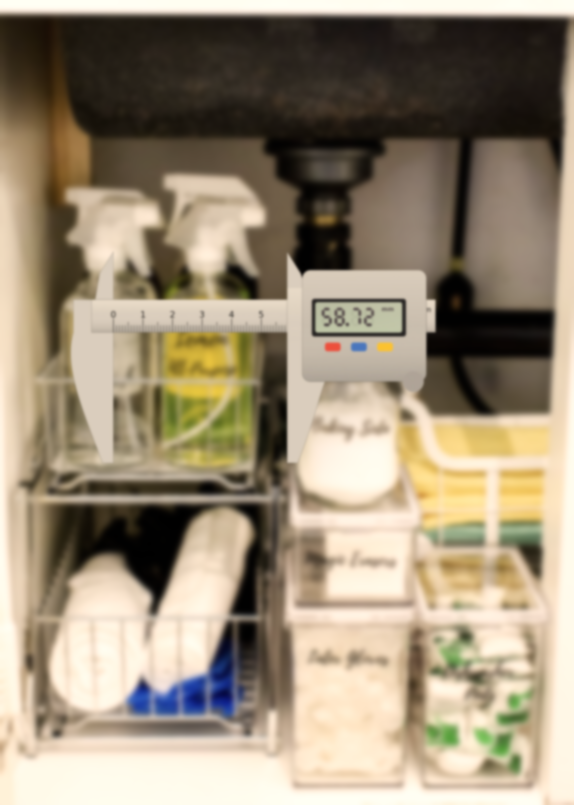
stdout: 58.72 mm
